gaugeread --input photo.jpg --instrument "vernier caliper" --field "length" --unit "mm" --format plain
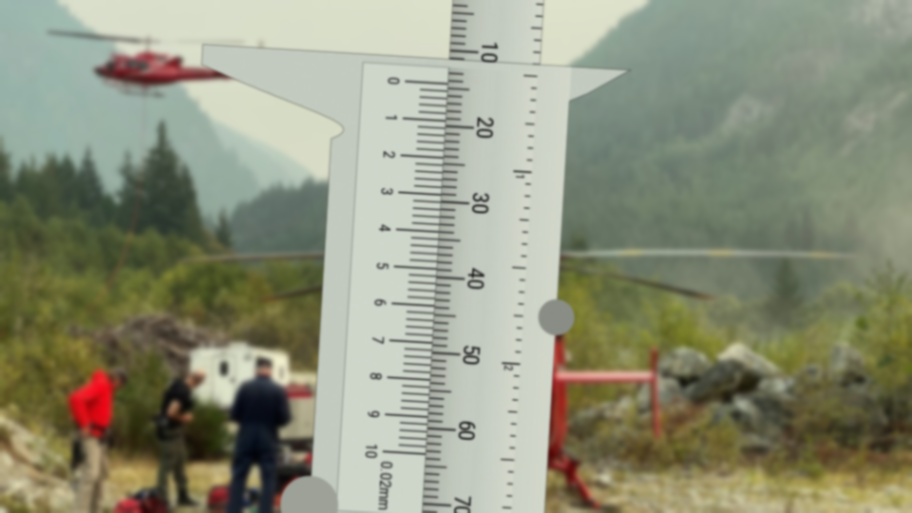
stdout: 14.4 mm
